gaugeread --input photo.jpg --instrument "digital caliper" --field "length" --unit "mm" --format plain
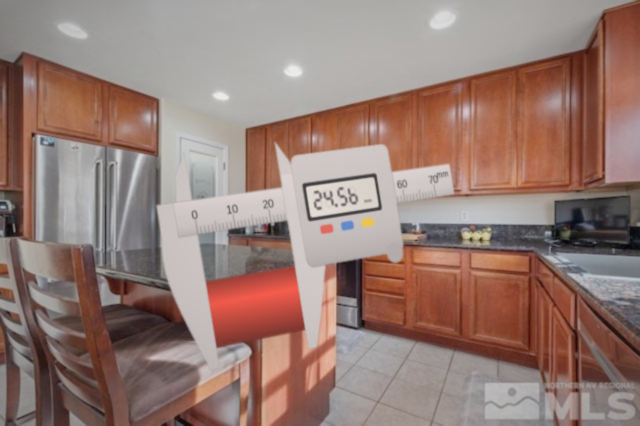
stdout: 24.56 mm
